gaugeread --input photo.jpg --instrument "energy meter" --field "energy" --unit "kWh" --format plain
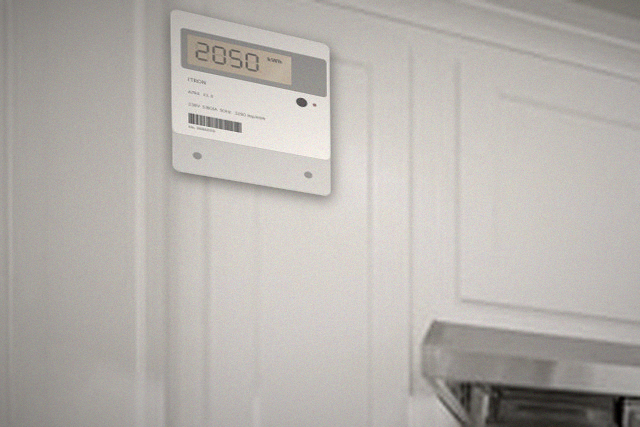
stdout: 2050 kWh
